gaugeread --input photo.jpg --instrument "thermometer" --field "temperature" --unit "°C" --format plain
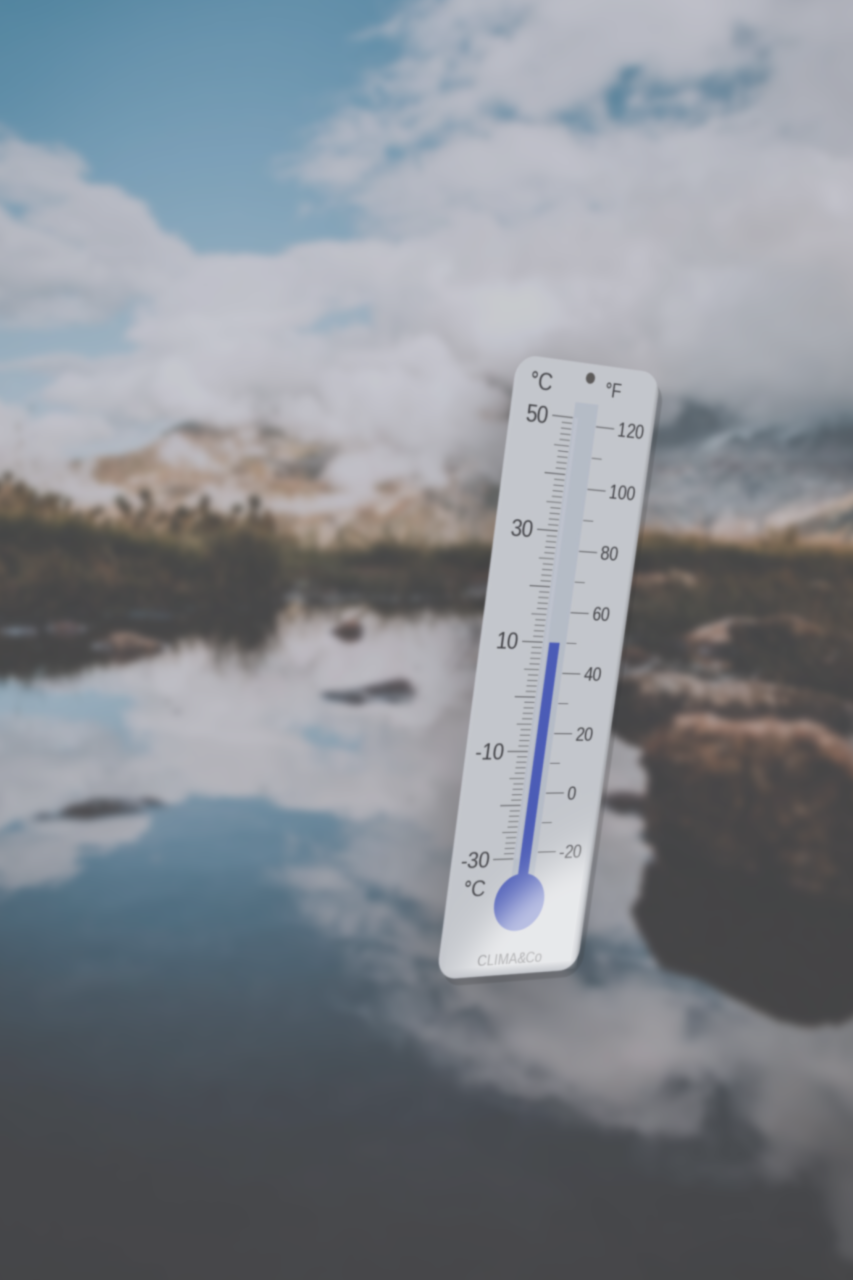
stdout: 10 °C
